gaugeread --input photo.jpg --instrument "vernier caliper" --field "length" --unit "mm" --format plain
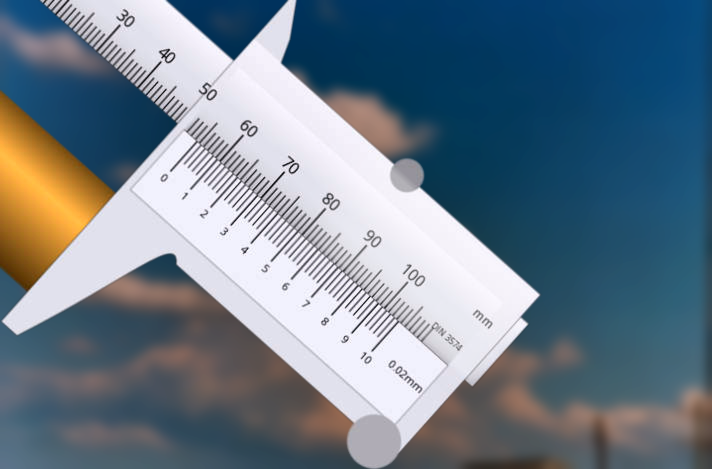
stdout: 54.5 mm
